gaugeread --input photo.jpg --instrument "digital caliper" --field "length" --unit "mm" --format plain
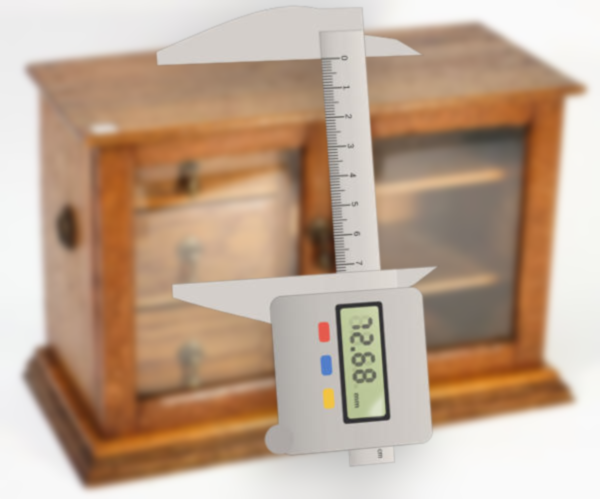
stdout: 72.68 mm
